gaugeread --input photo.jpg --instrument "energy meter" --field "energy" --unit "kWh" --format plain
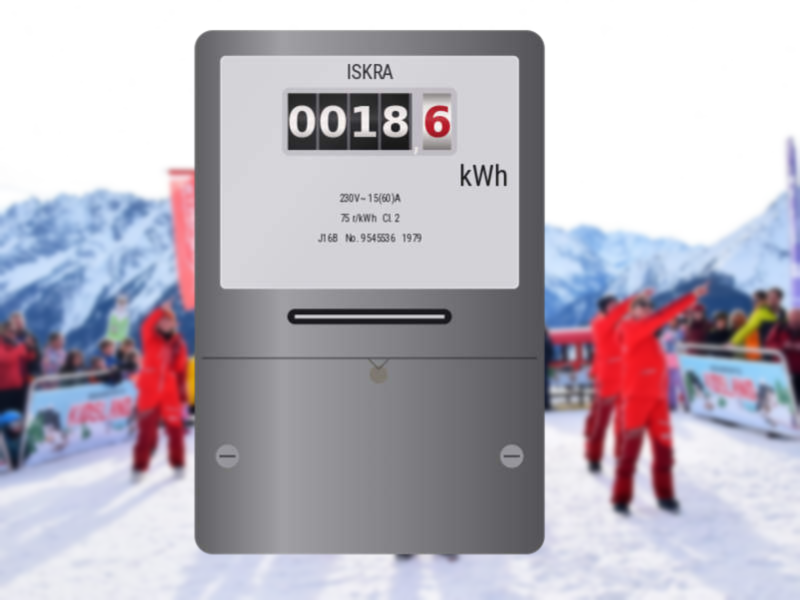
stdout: 18.6 kWh
